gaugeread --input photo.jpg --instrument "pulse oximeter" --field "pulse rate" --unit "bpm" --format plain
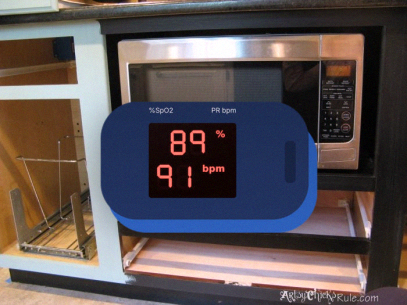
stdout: 91 bpm
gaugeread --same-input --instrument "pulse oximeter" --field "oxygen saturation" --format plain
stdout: 89 %
